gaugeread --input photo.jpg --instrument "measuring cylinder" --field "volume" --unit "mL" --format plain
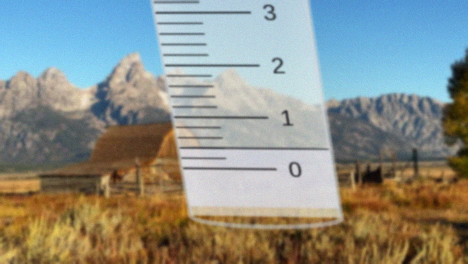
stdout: 0.4 mL
